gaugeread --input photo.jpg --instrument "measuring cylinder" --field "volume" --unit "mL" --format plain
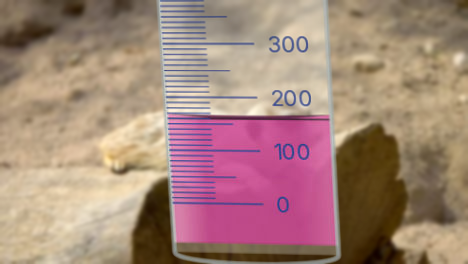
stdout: 160 mL
